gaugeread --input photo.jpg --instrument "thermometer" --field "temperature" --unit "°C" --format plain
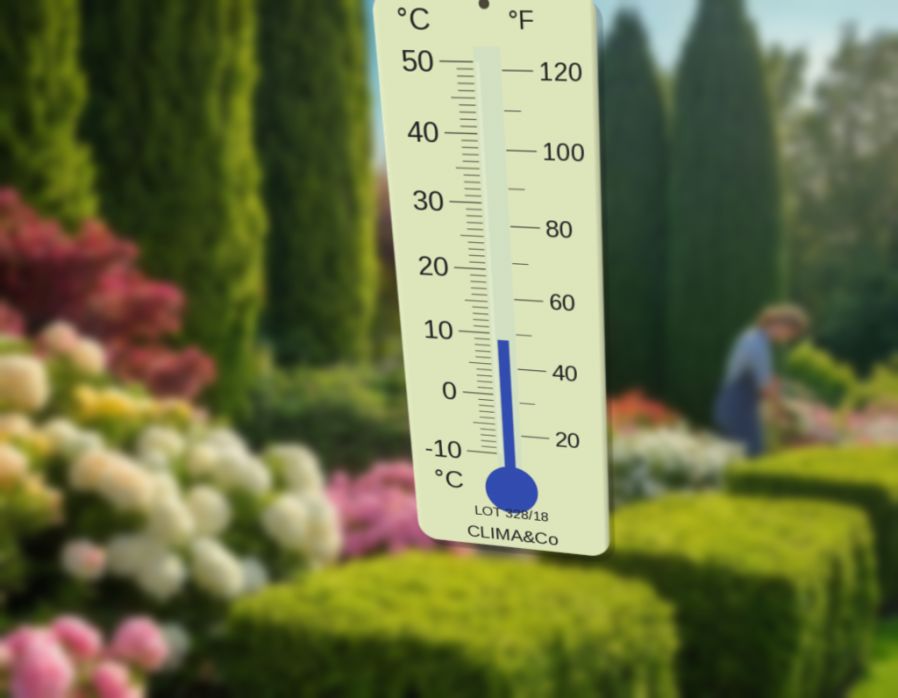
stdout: 9 °C
